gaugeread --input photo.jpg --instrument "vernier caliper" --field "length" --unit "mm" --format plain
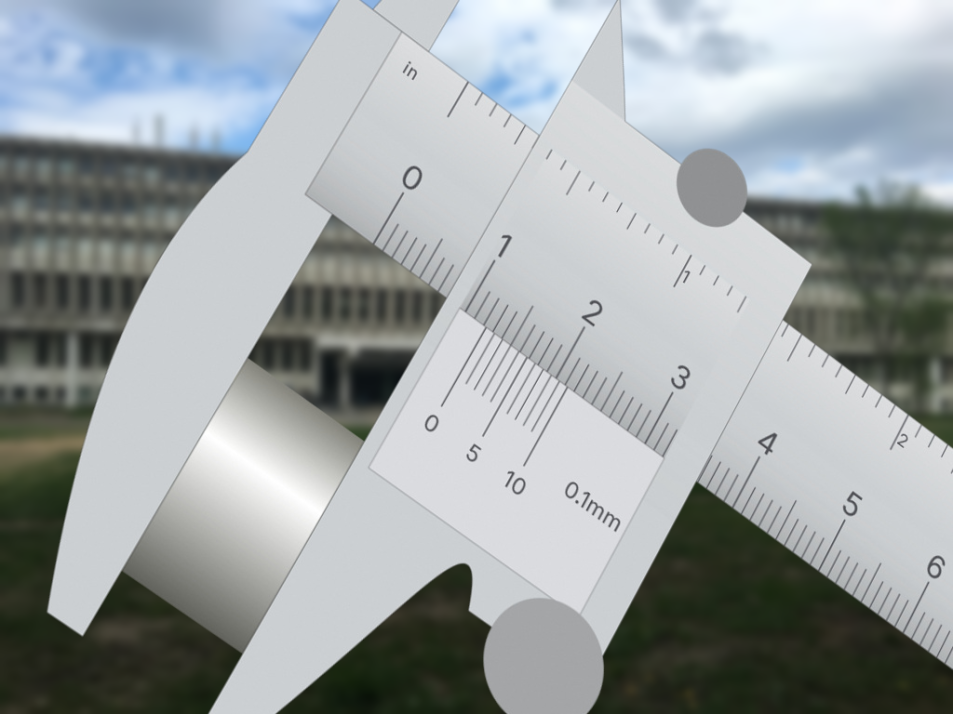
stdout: 12.3 mm
